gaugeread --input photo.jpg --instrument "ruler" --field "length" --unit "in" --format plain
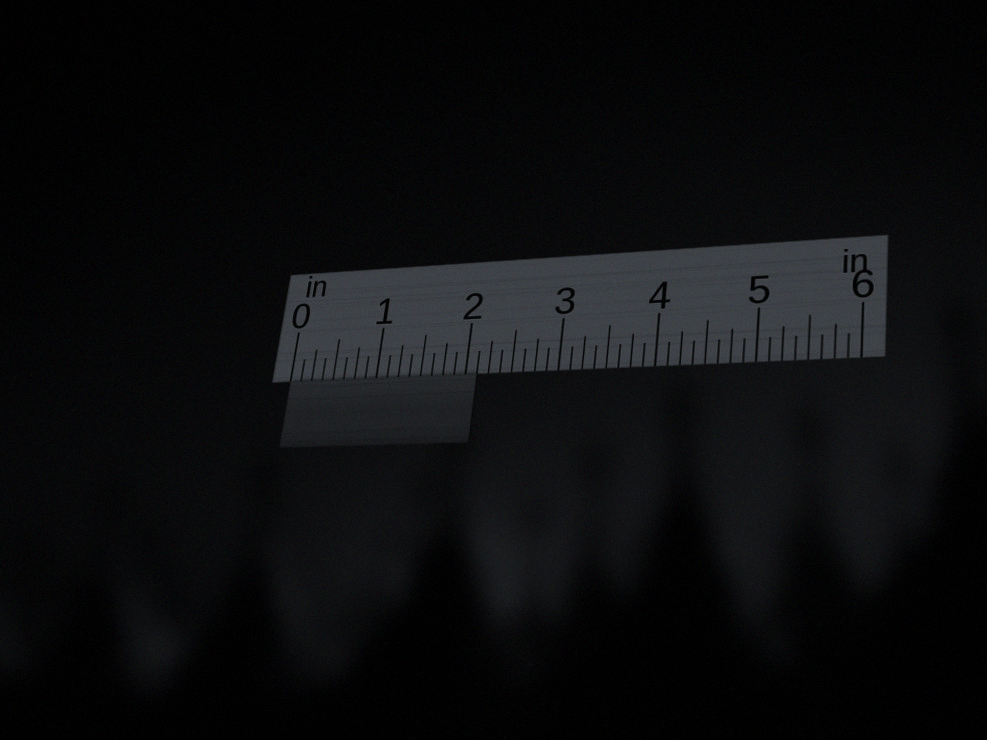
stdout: 2.125 in
